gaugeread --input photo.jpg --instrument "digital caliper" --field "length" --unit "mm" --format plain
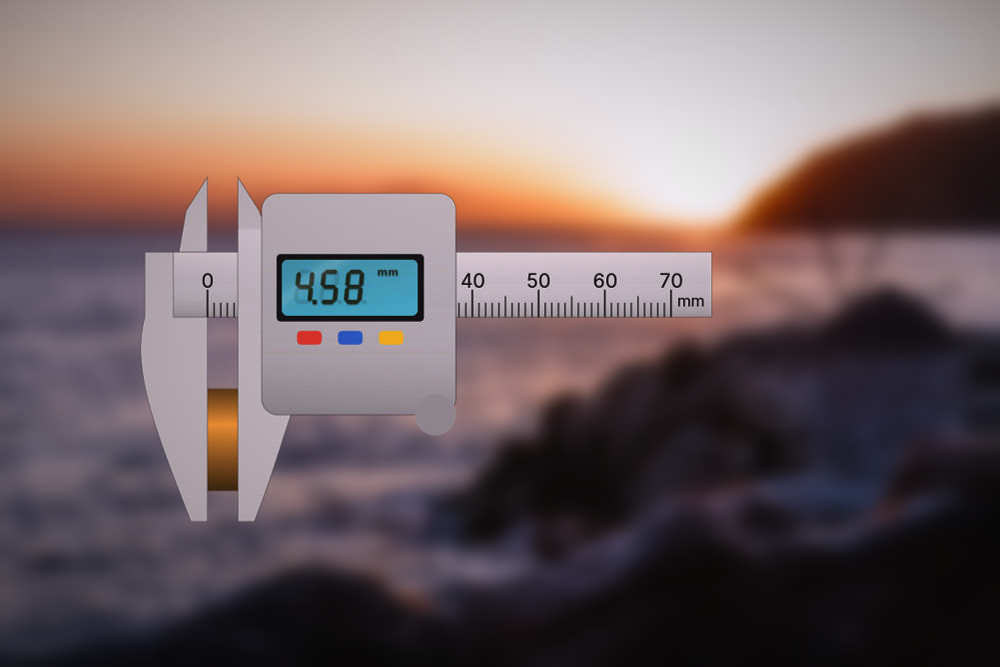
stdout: 4.58 mm
